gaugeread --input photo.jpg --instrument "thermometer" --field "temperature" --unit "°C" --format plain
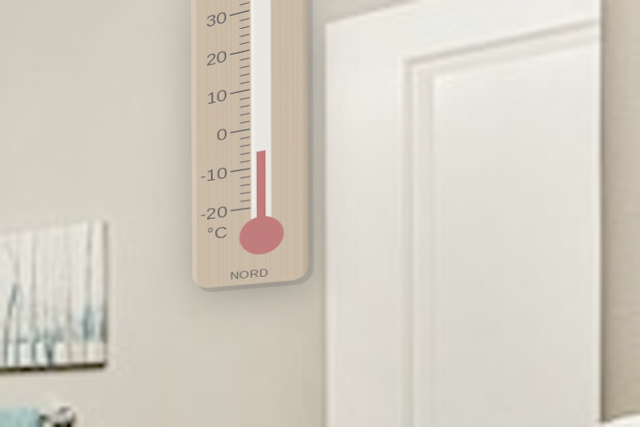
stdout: -6 °C
